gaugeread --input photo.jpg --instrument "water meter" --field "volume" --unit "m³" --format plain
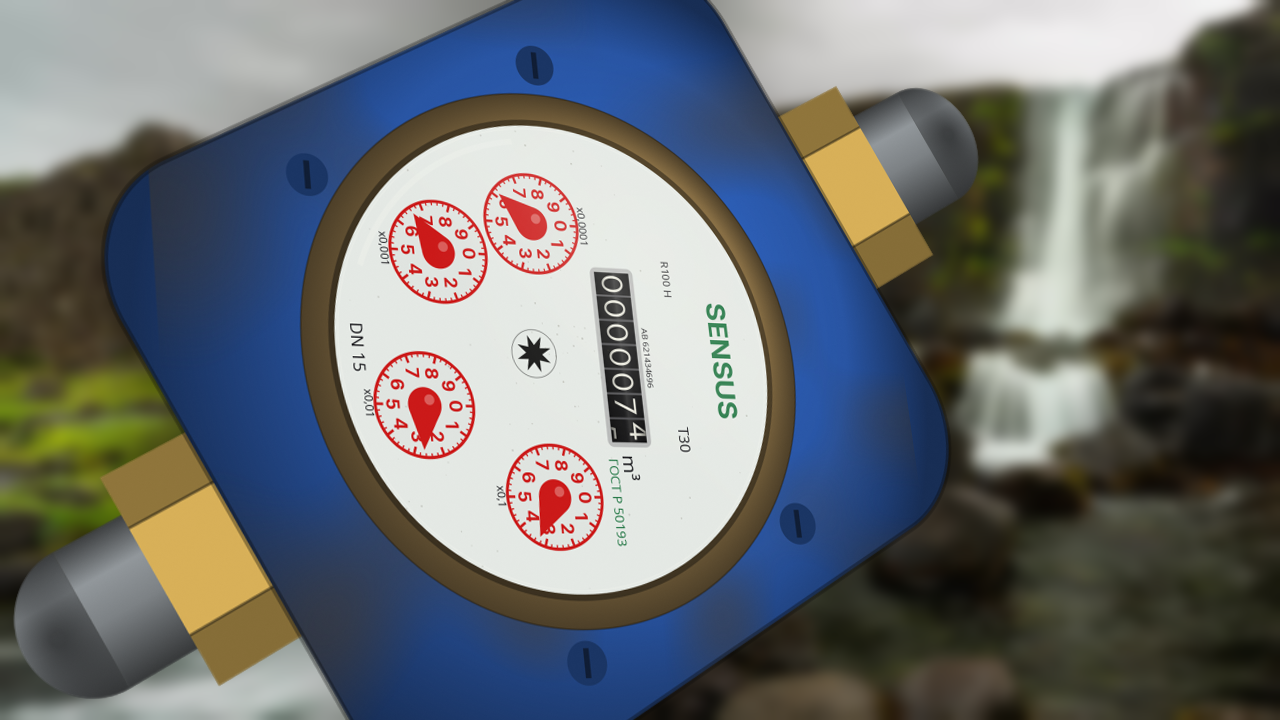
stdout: 74.3266 m³
